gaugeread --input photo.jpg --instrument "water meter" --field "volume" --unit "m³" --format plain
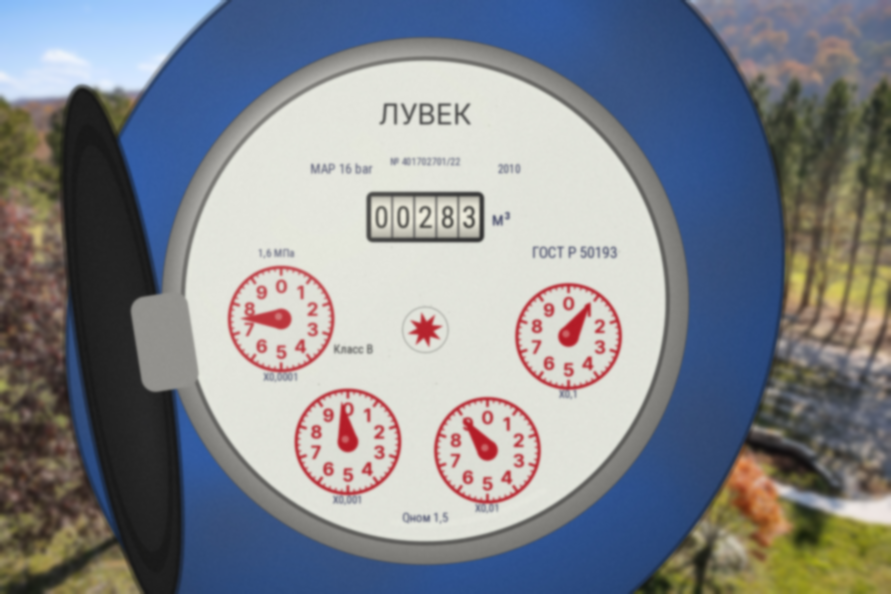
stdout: 283.0897 m³
